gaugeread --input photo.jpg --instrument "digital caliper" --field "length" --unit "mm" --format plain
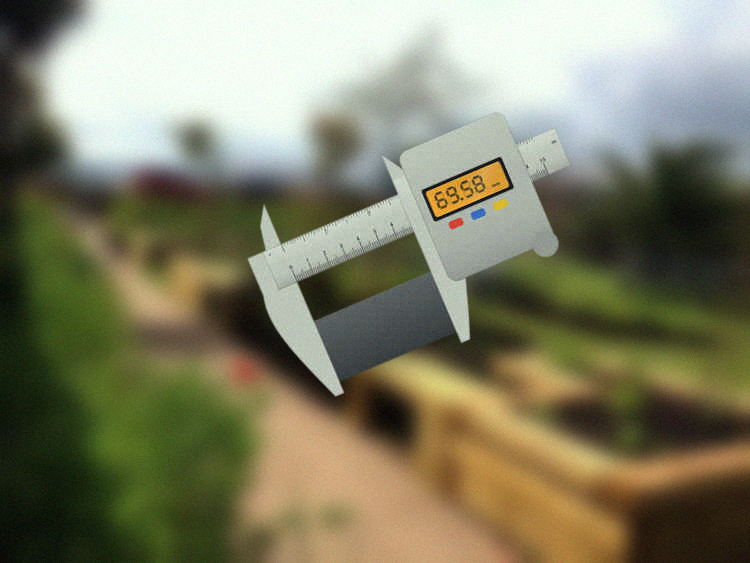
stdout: 69.58 mm
